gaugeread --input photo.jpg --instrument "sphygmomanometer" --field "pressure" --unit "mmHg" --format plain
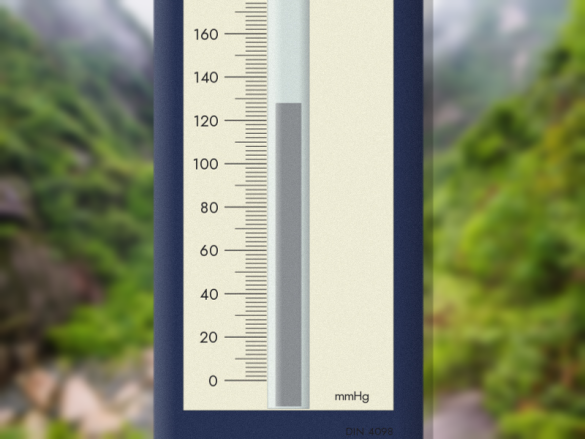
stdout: 128 mmHg
